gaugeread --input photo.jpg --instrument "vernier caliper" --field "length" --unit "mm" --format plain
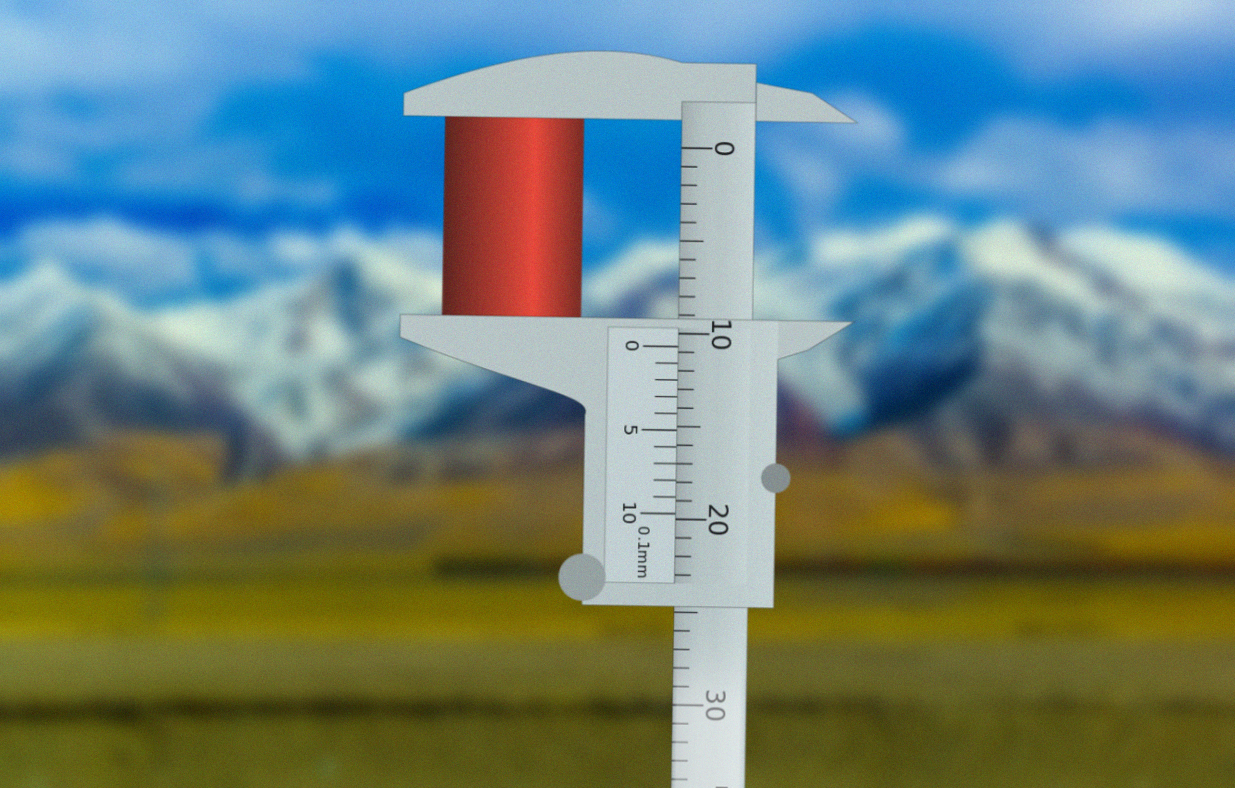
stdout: 10.7 mm
